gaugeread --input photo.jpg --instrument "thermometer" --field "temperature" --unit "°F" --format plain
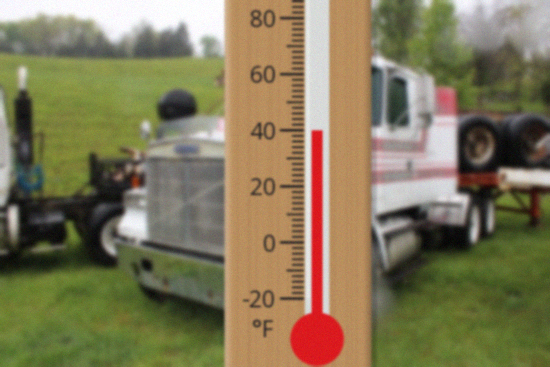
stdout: 40 °F
